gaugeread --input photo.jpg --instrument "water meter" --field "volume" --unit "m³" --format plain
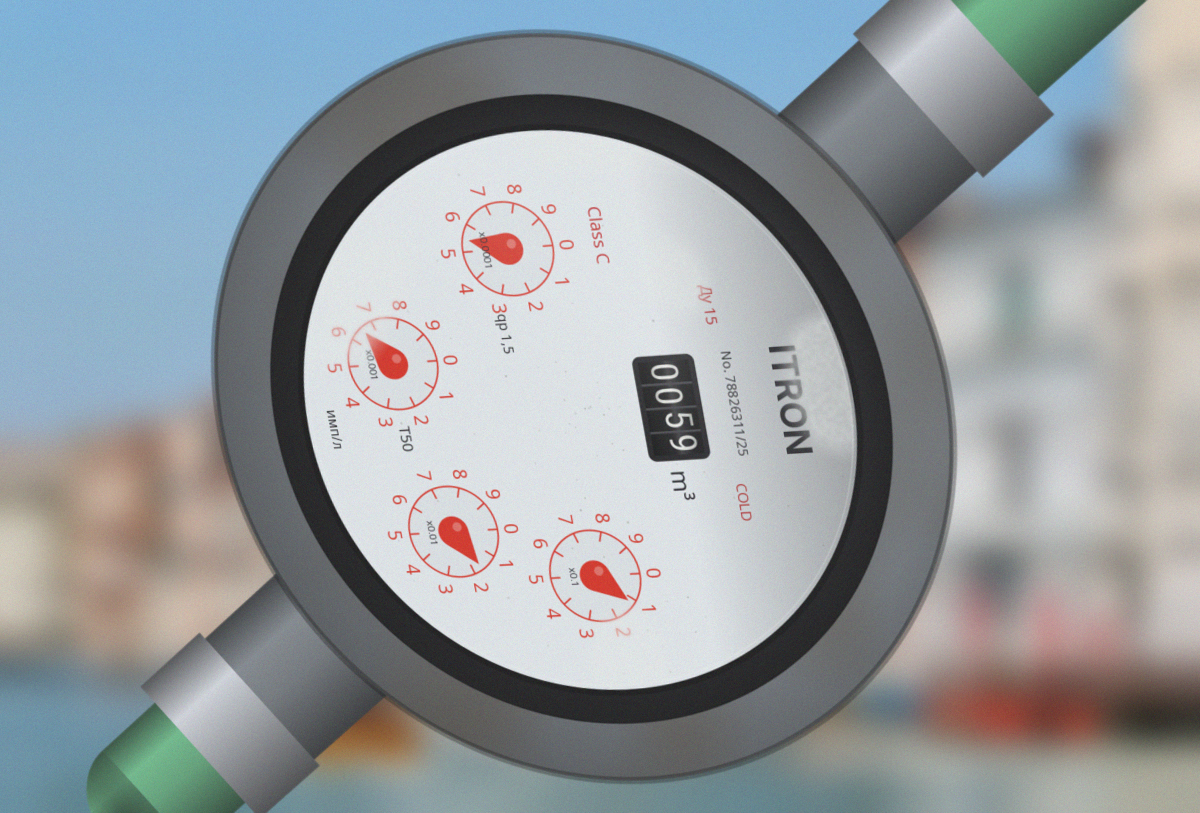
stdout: 59.1165 m³
